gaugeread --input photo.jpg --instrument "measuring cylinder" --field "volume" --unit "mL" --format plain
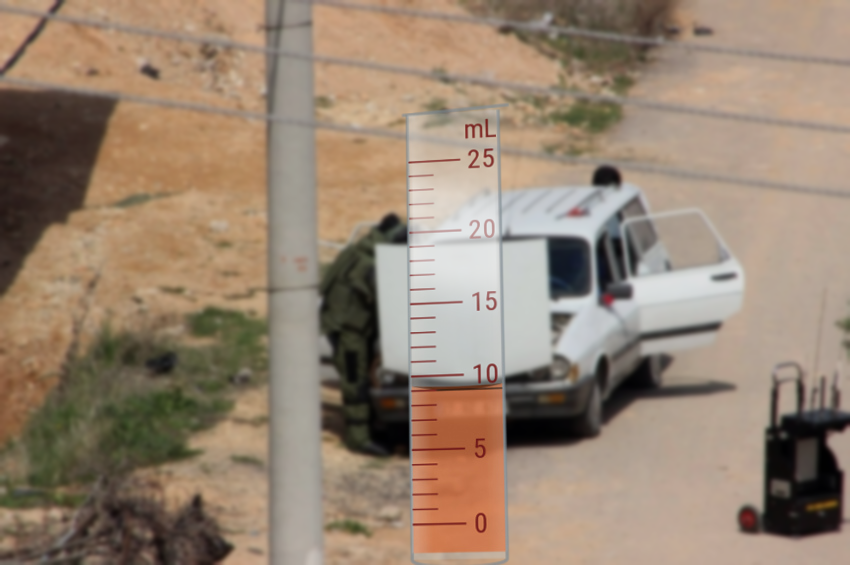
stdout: 9 mL
